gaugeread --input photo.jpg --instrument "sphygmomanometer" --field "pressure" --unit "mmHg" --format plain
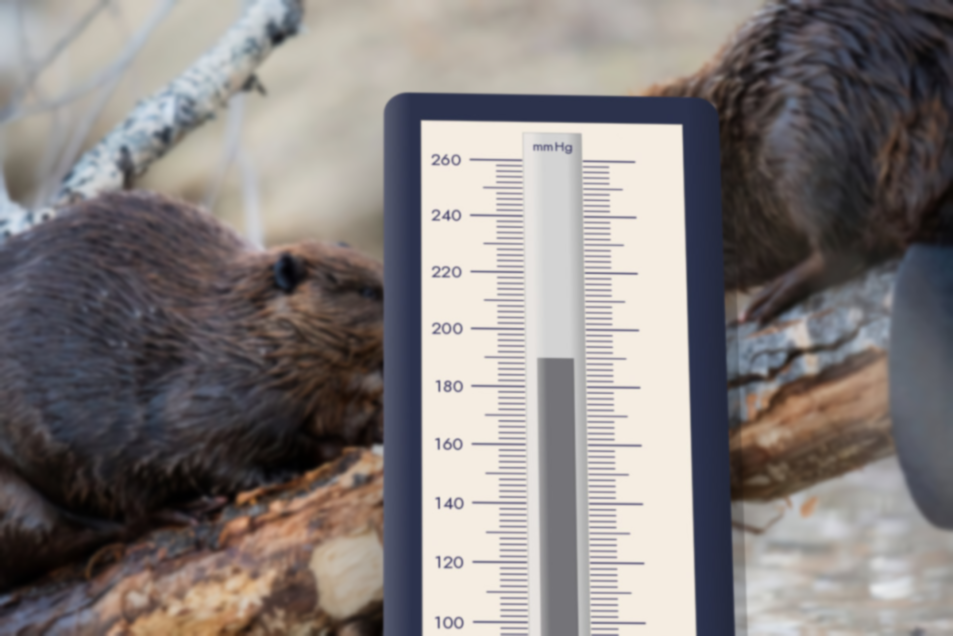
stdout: 190 mmHg
